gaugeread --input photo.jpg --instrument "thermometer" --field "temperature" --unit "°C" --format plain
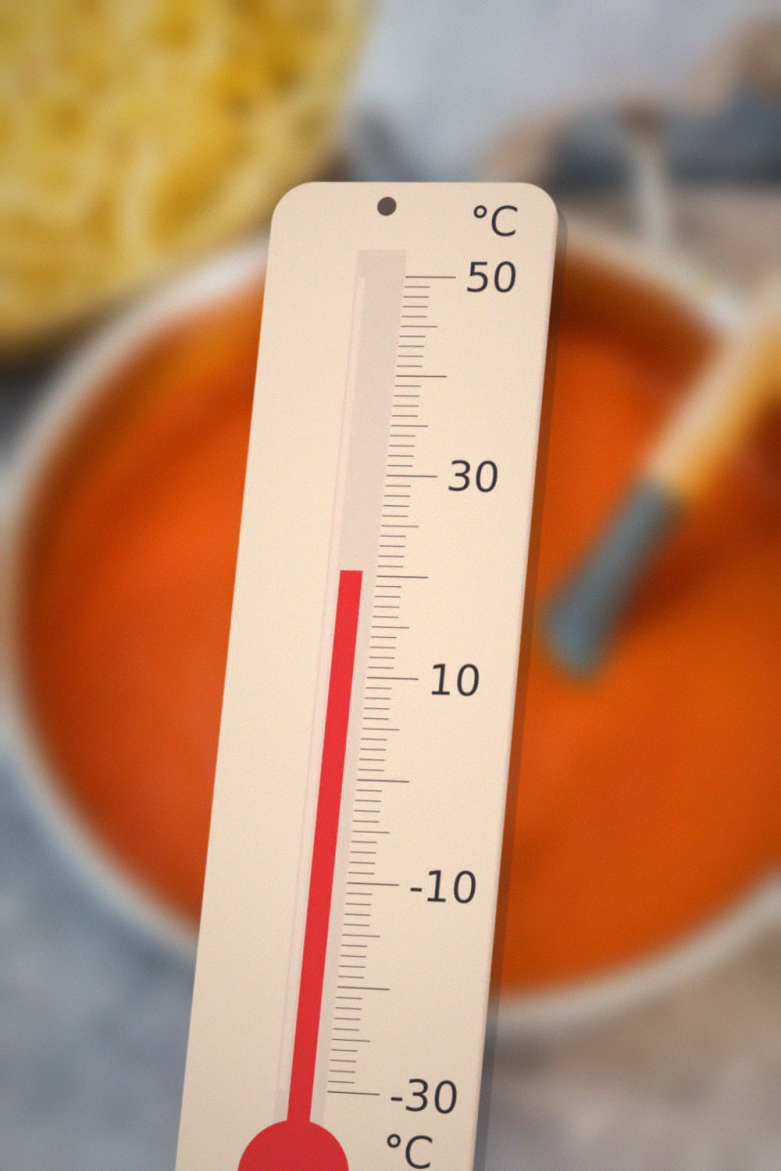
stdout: 20.5 °C
